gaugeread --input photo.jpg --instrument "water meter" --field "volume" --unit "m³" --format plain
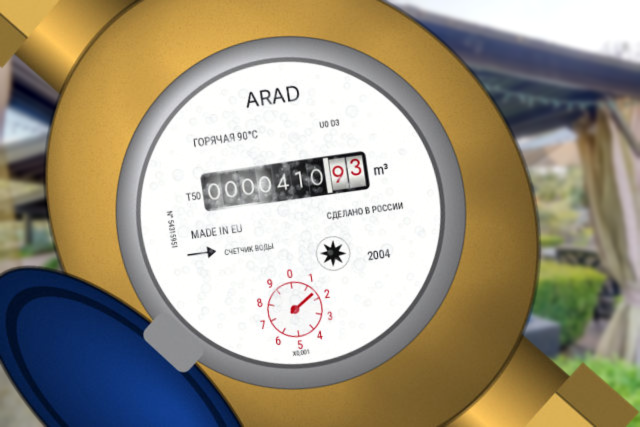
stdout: 410.931 m³
